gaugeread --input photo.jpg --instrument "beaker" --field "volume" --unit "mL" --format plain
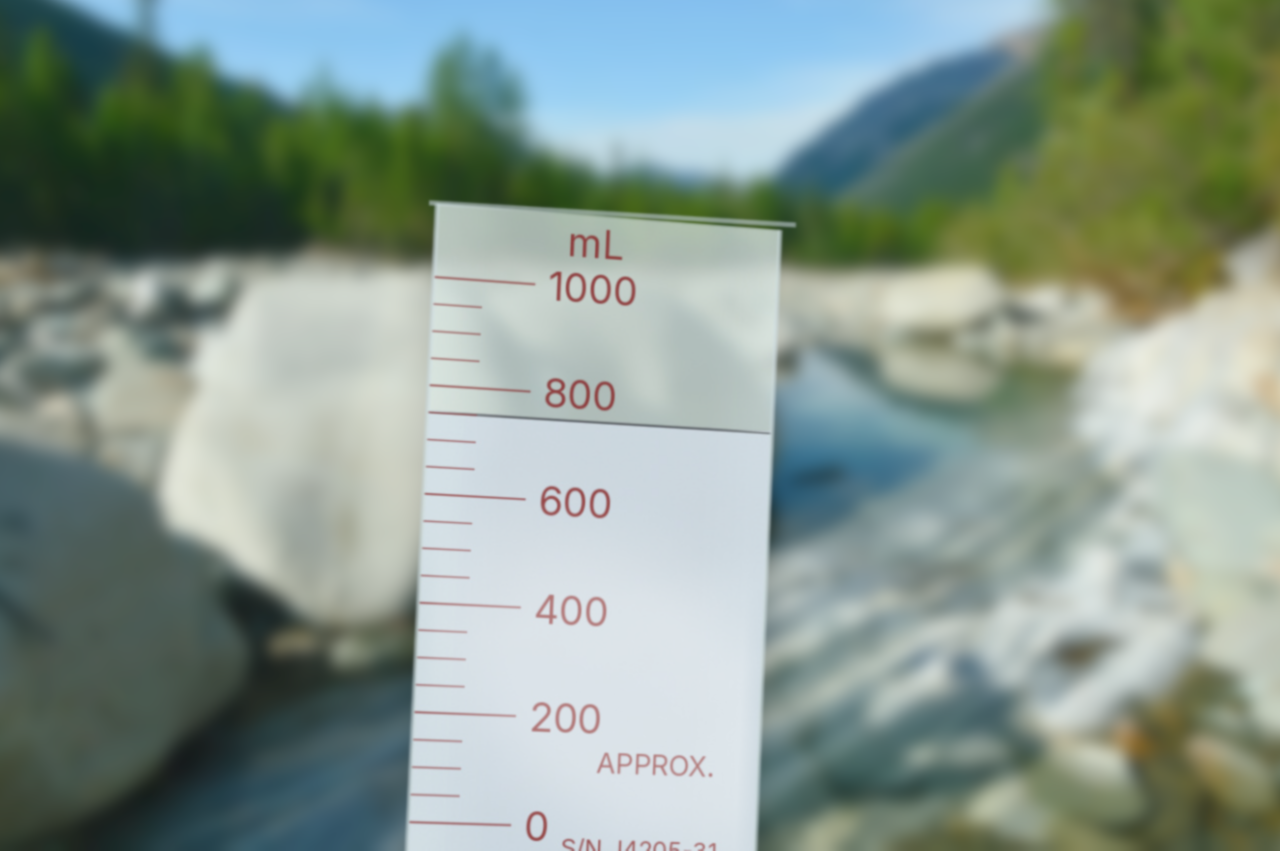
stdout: 750 mL
